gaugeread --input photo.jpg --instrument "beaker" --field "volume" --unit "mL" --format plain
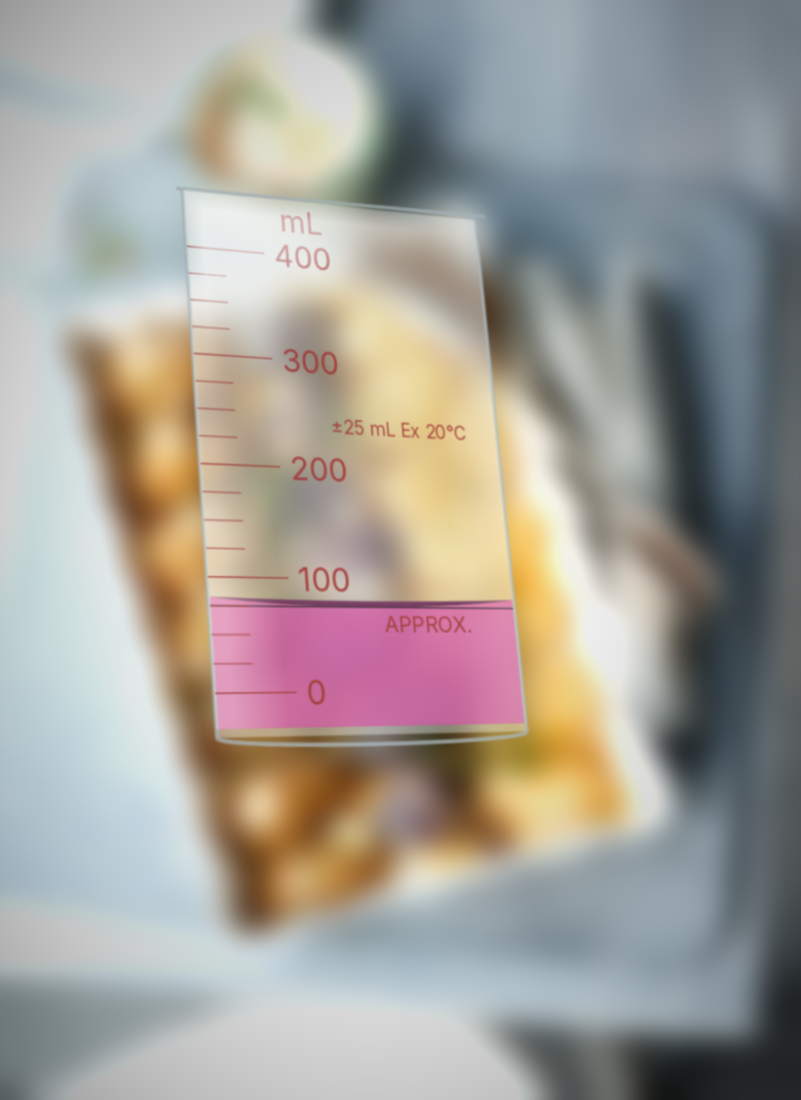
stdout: 75 mL
